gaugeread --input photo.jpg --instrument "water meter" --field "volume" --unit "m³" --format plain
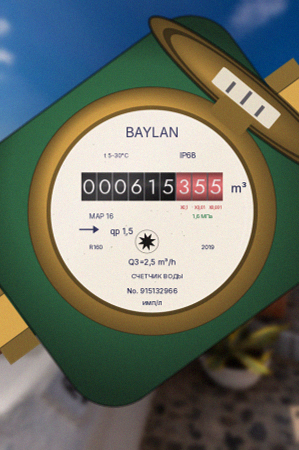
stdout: 615.355 m³
